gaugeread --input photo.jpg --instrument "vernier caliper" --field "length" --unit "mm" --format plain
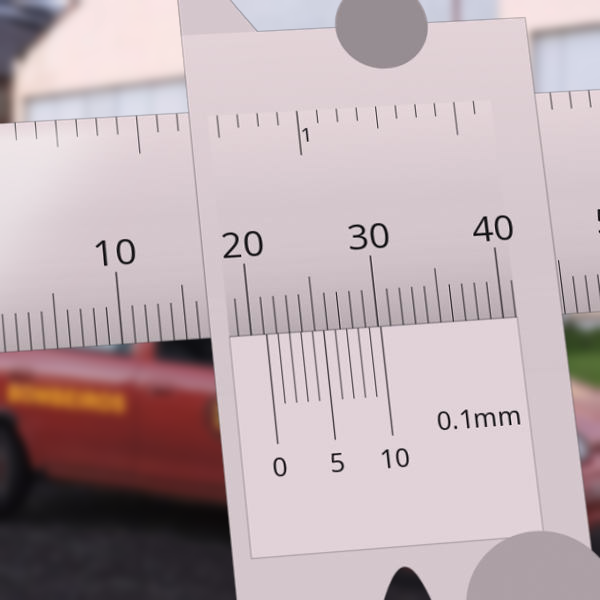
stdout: 21.2 mm
